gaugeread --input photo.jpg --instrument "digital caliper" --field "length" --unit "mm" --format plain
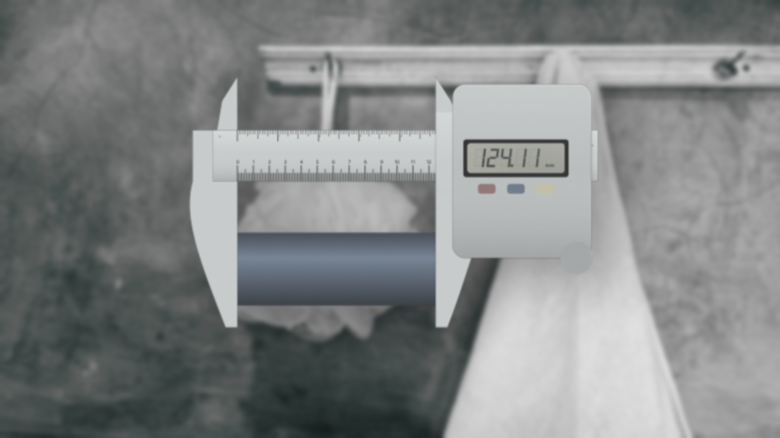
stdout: 124.11 mm
